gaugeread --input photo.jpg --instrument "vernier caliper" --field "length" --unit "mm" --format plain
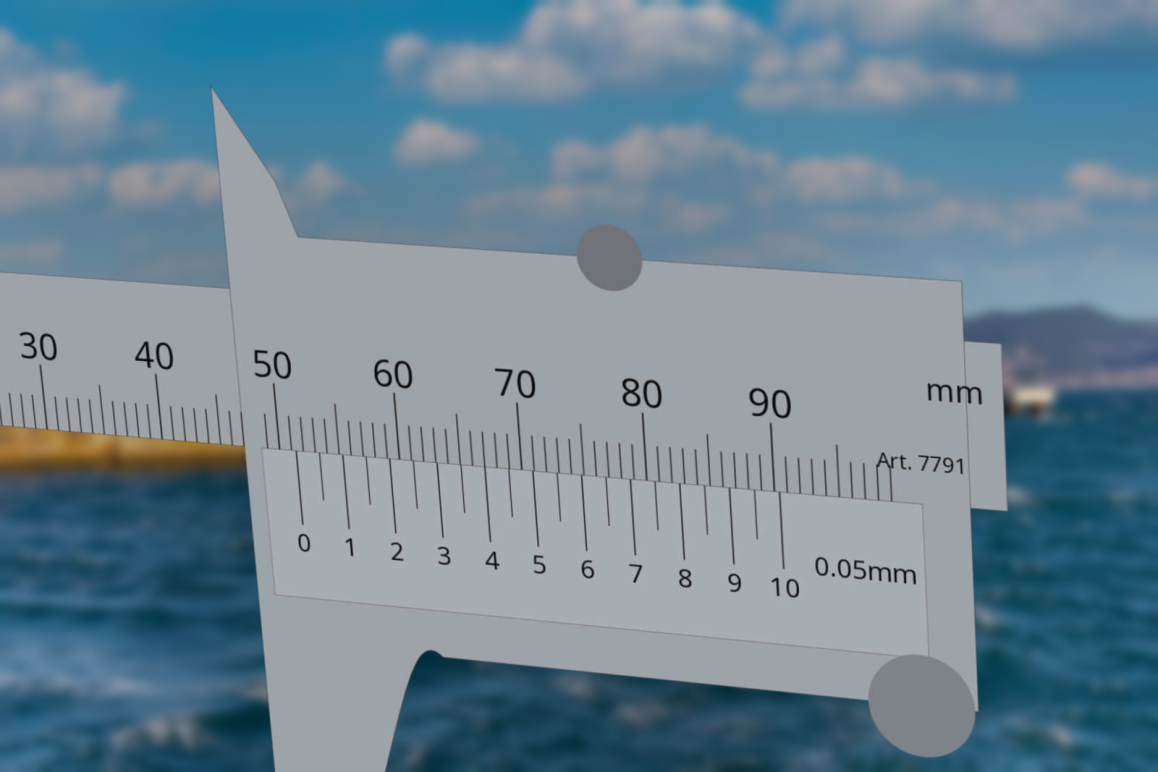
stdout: 51.4 mm
